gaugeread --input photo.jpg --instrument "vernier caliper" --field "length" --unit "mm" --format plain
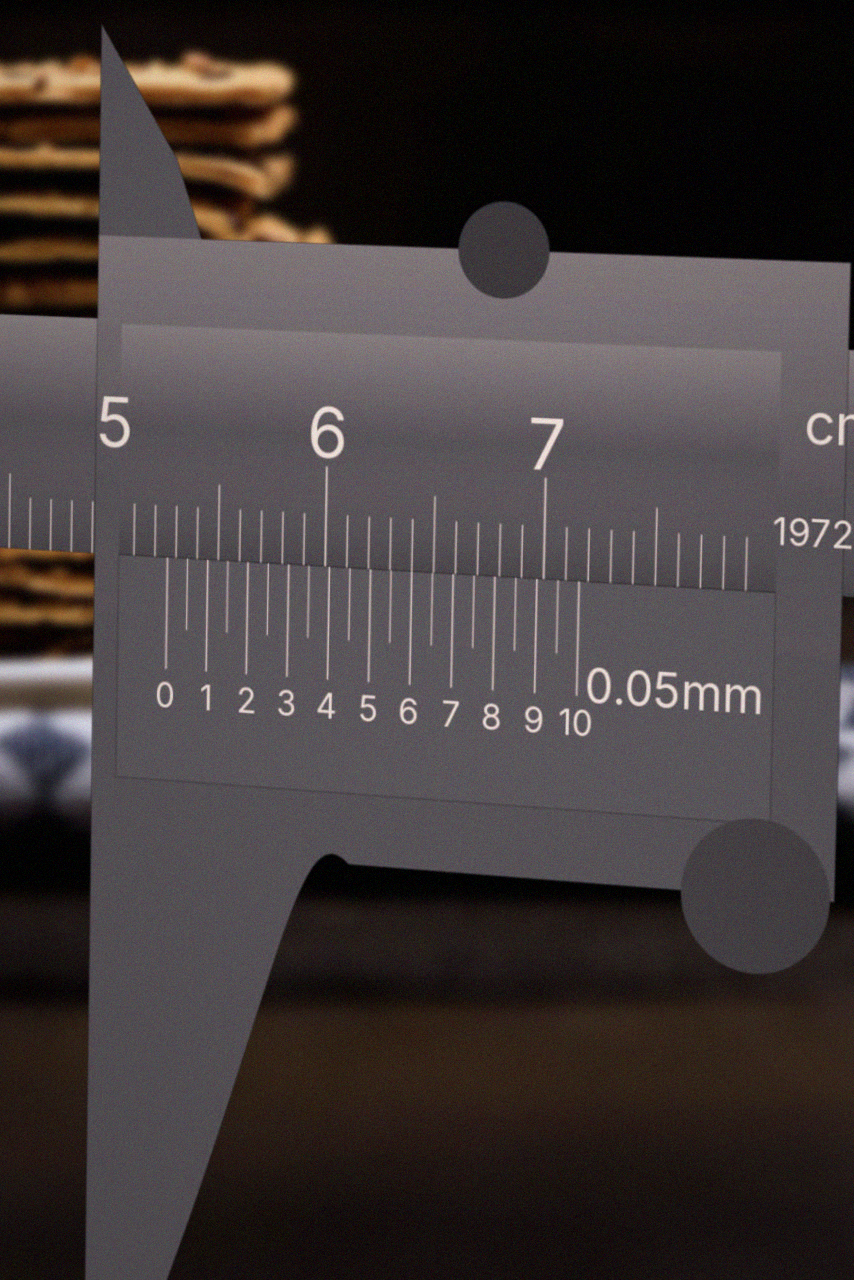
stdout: 52.6 mm
